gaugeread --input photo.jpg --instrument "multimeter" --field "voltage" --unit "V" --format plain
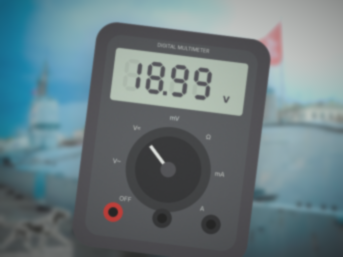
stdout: 18.99 V
